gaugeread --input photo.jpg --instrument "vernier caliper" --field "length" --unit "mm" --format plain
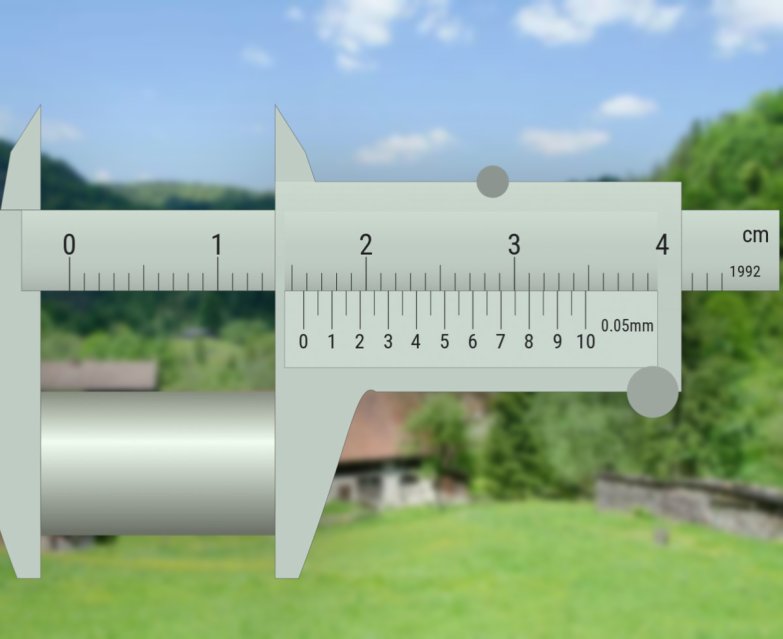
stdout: 15.8 mm
